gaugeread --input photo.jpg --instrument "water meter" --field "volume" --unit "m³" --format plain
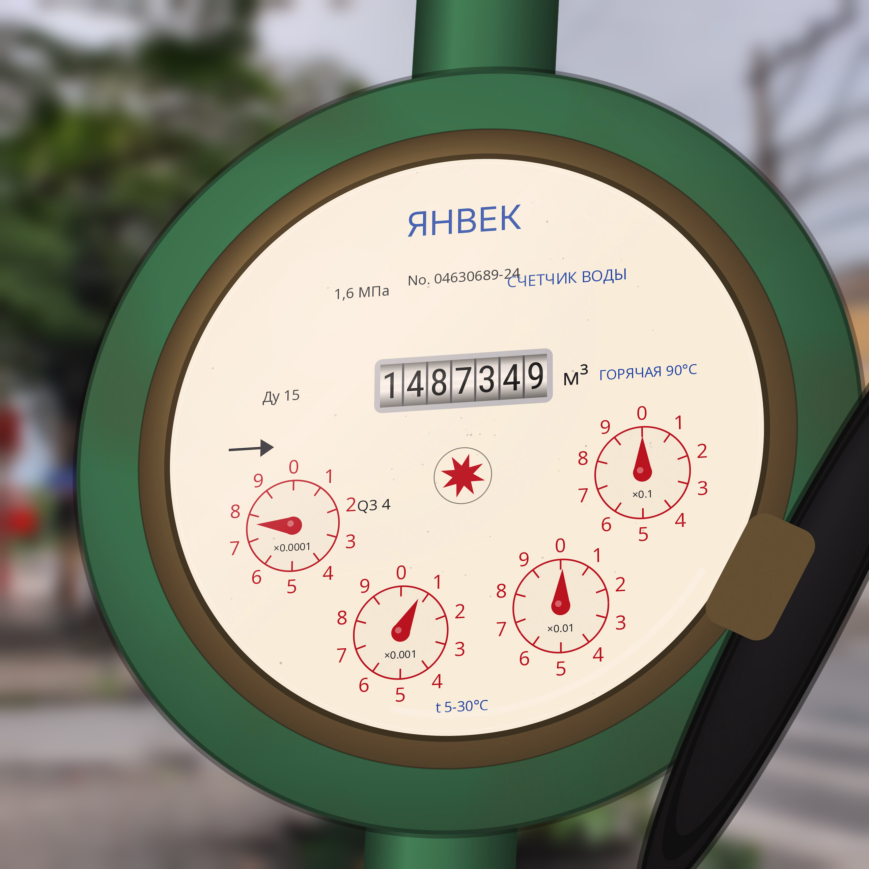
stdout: 1487349.0007 m³
